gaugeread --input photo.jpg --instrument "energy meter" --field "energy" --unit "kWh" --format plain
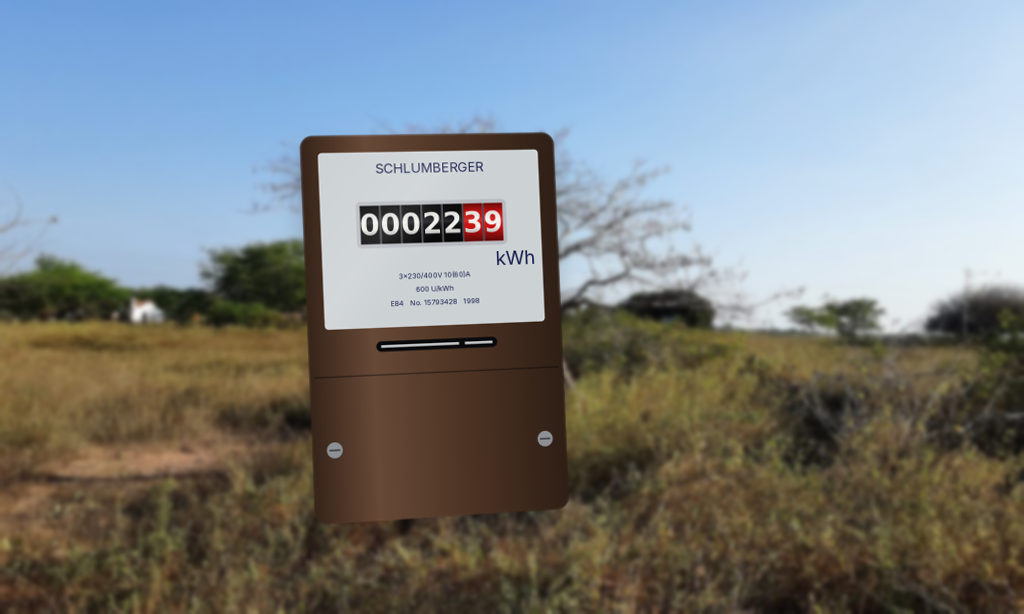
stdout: 22.39 kWh
